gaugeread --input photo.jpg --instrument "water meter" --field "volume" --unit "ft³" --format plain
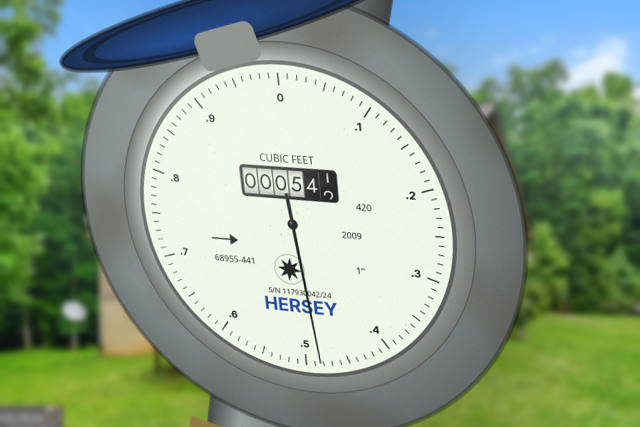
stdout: 541.48 ft³
